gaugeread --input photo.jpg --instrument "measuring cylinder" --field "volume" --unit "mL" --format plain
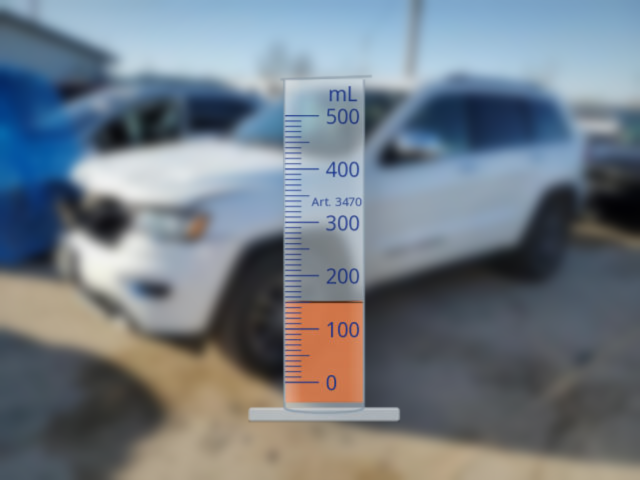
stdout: 150 mL
